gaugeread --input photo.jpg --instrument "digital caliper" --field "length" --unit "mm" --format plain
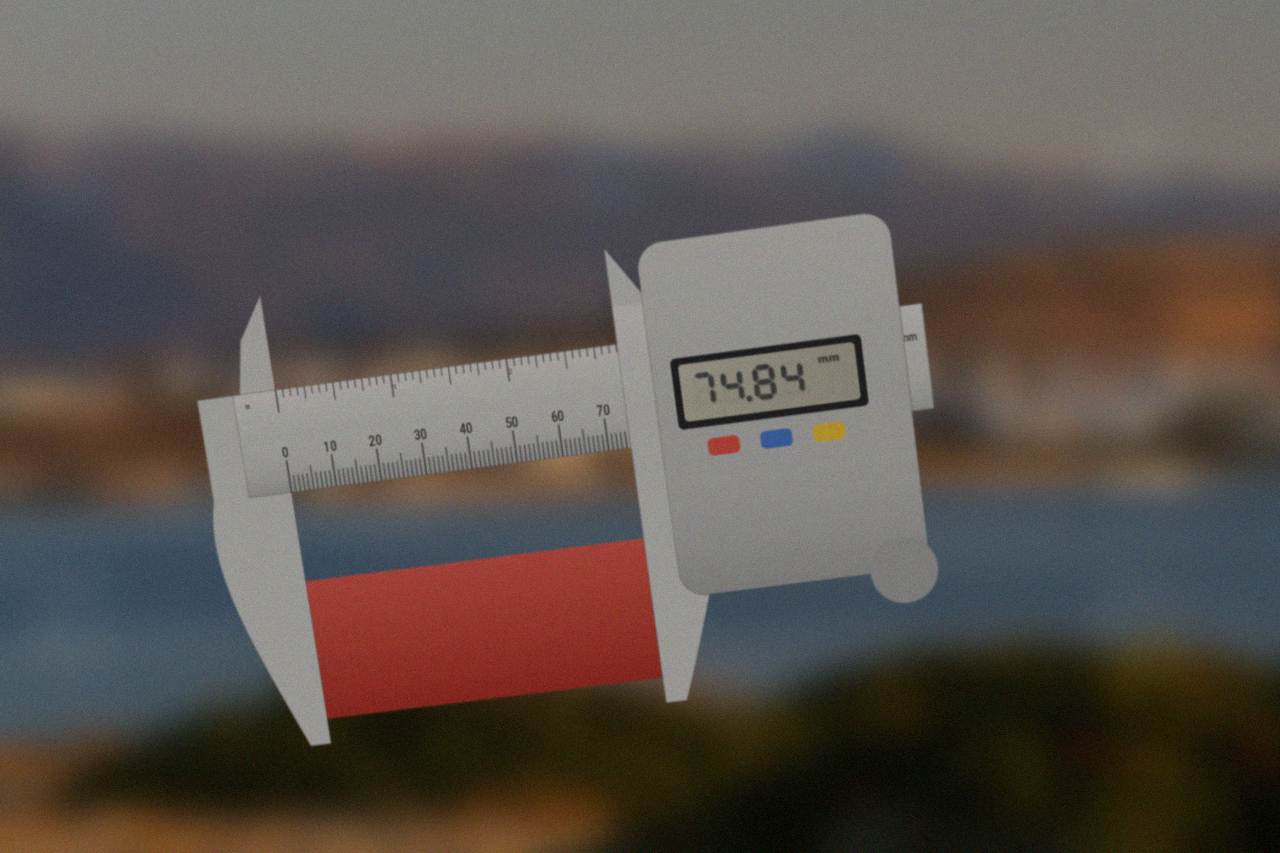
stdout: 74.84 mm
